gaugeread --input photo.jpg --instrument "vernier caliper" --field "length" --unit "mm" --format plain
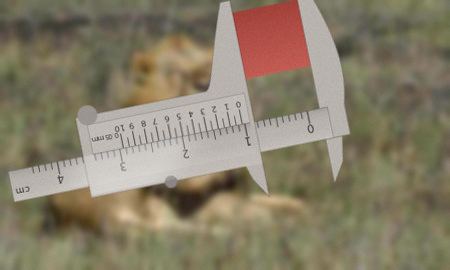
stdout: 10.4 mm
